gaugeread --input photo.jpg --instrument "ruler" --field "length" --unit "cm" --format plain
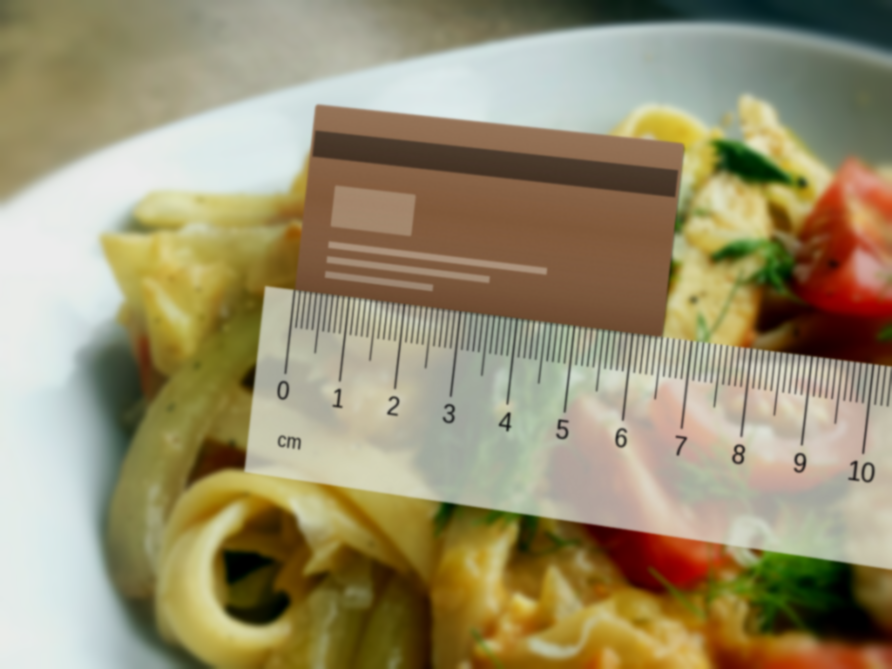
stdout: 6.5 cm
